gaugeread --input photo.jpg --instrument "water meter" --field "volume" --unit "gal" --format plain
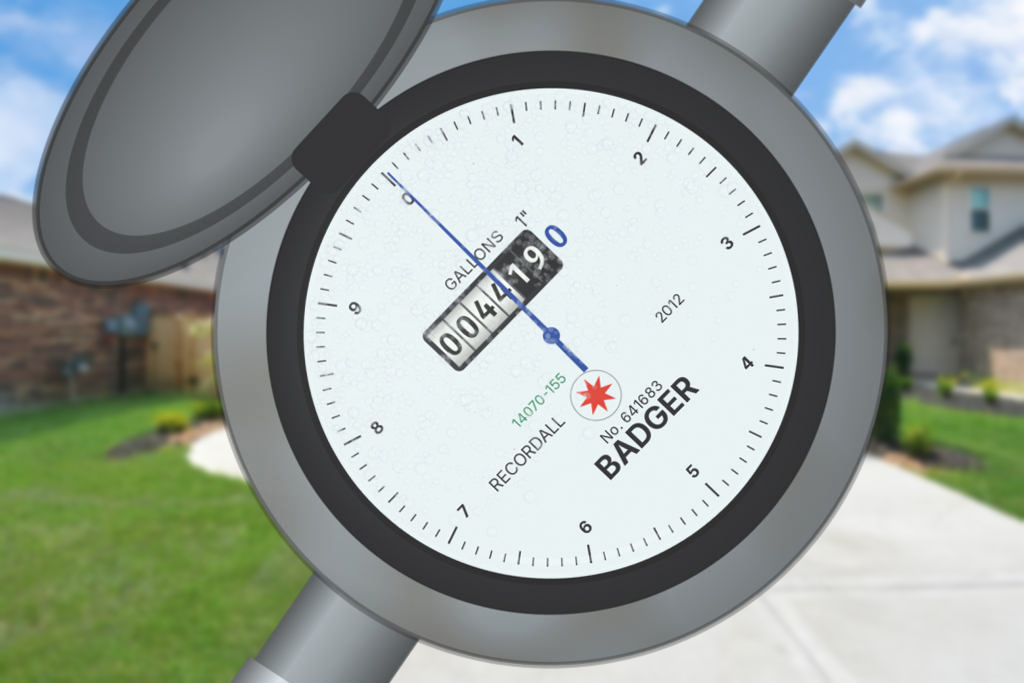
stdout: 44190.0 gal
